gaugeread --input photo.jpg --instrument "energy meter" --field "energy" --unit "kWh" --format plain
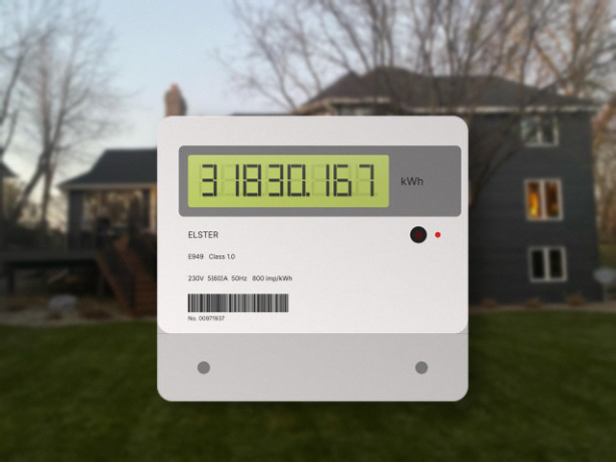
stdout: 31830.167 kWh
